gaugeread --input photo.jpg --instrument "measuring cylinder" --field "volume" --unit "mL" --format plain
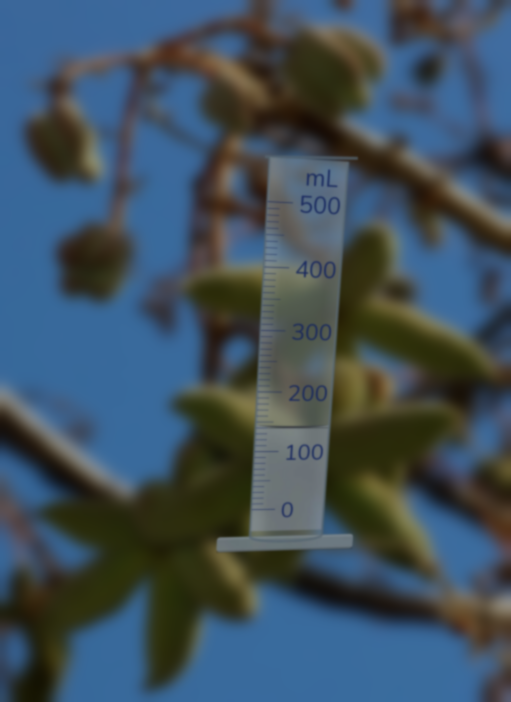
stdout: 140 mL
